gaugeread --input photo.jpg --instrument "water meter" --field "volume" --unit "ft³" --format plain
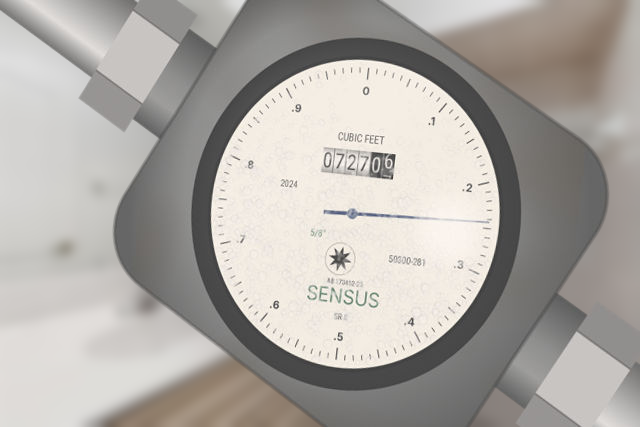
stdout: 72706.24 ft³
